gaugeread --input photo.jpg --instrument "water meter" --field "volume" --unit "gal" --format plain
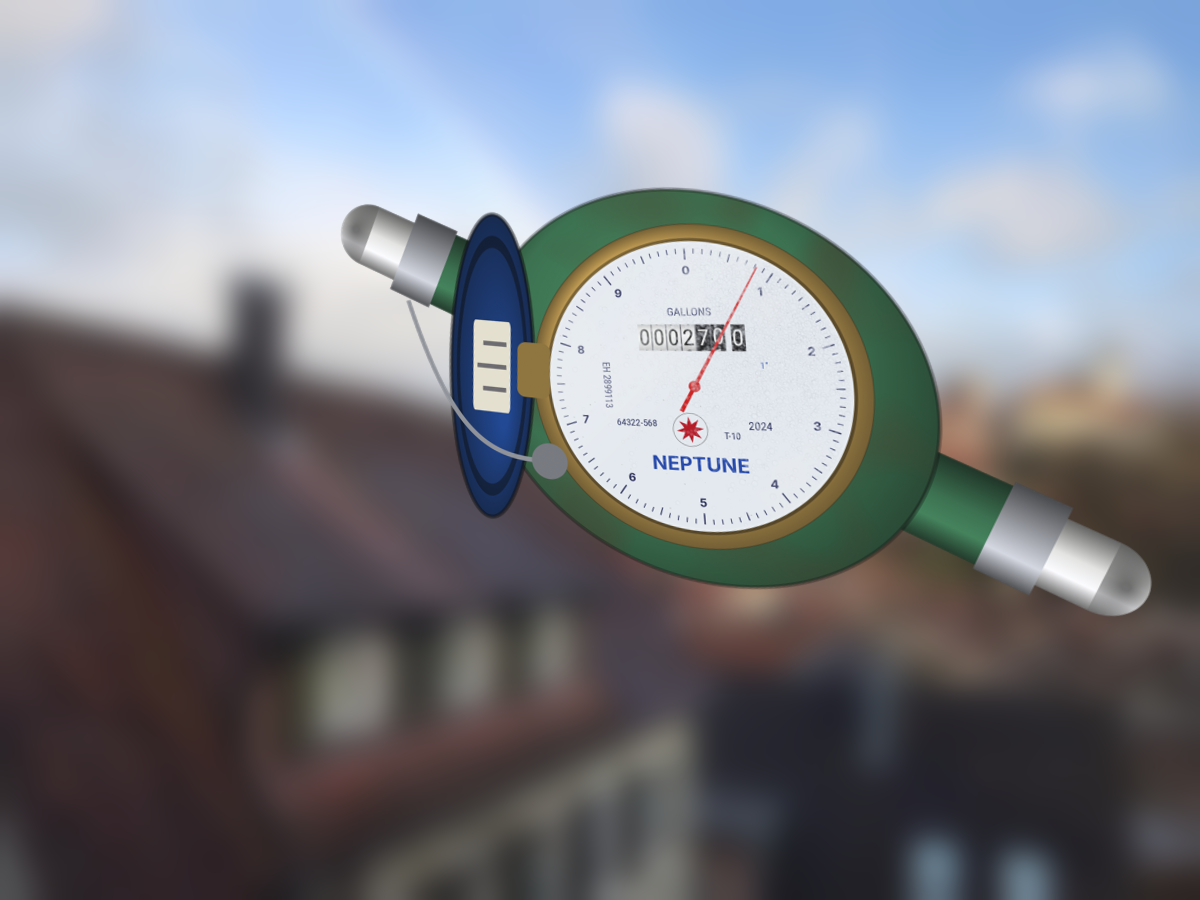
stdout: 2700.8 gal
